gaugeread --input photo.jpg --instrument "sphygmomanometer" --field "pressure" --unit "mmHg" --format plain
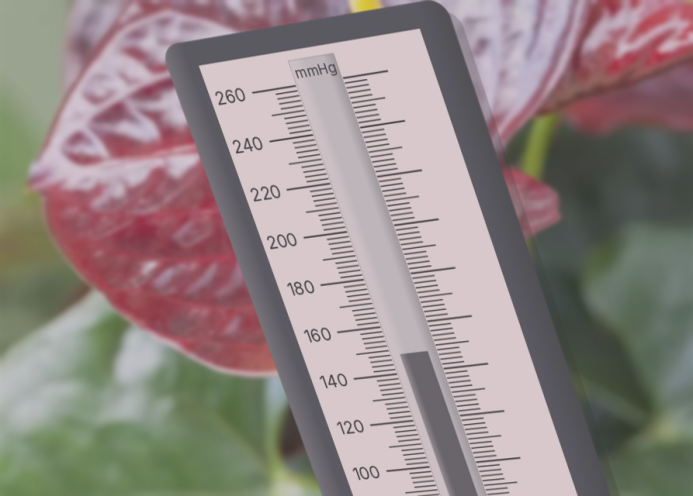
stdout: 148 mmHg
